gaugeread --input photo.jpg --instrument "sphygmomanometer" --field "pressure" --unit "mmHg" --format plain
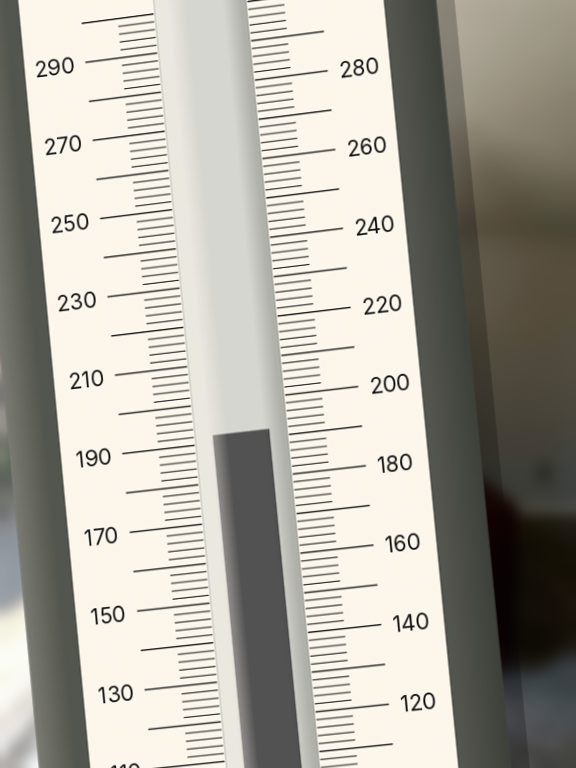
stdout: 192 mmHg
